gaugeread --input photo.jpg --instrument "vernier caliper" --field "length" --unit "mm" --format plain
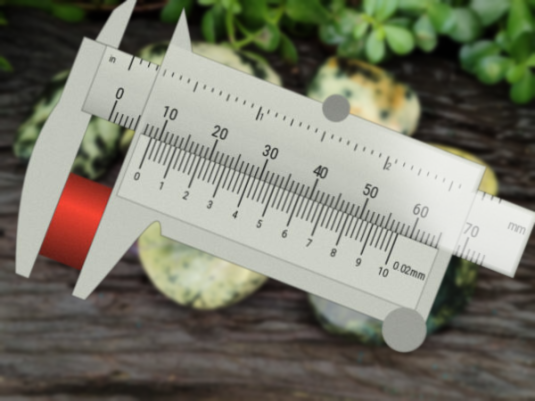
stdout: 8.5 mm
